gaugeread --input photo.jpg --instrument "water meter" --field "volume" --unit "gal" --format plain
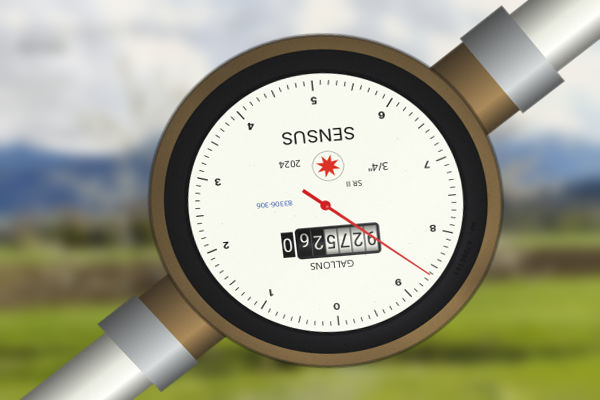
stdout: 9275258.6 gal
